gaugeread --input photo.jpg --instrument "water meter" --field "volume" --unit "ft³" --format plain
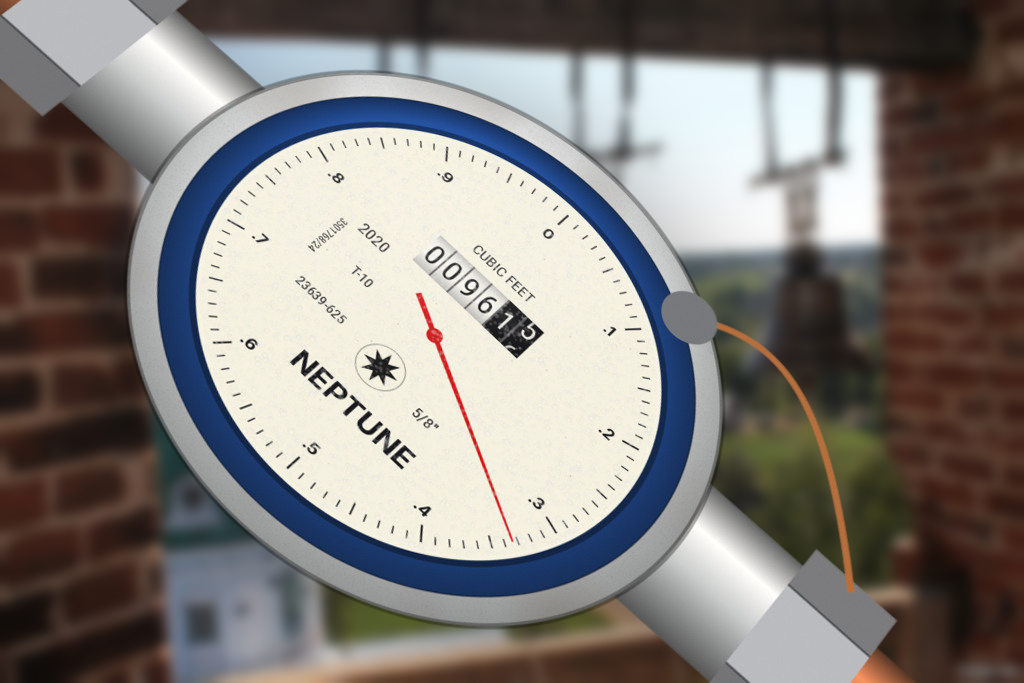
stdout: 9615.33 ft³
